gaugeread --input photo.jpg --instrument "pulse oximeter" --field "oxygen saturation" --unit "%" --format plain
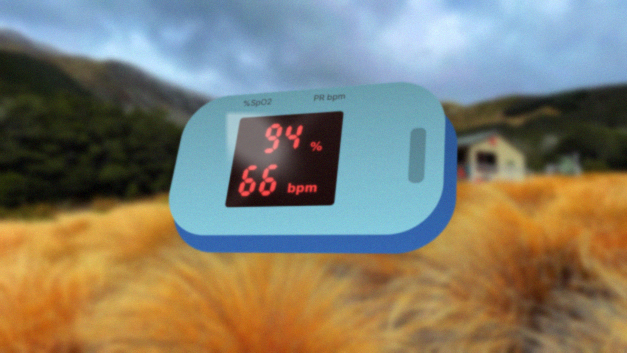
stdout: 94 %
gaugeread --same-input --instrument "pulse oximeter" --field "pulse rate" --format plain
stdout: 66 bpm
